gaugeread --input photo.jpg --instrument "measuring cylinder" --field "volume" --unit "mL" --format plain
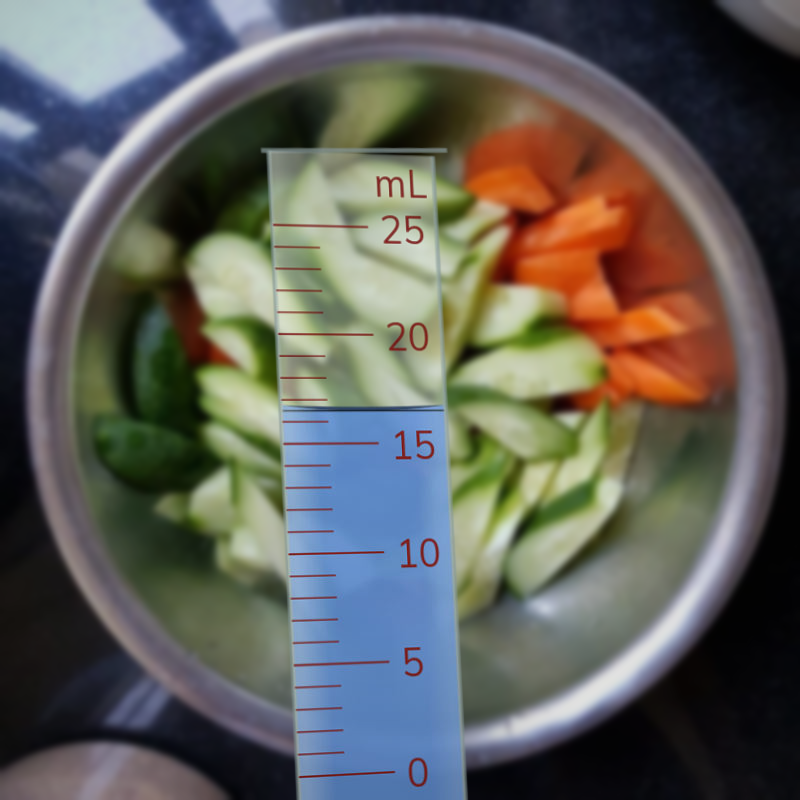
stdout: 16.5 mL
